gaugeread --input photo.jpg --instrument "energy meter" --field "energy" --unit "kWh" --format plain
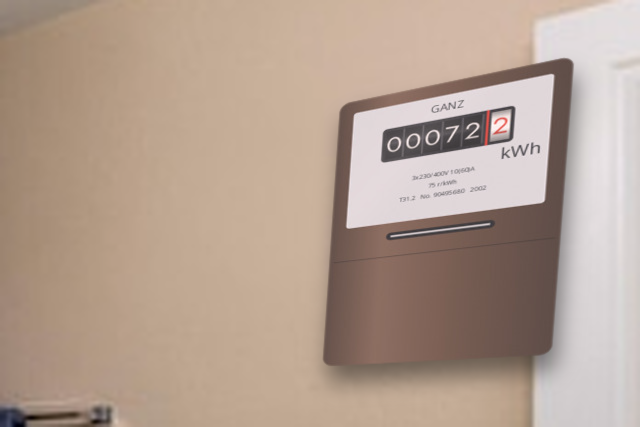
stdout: 72.2 kWh
